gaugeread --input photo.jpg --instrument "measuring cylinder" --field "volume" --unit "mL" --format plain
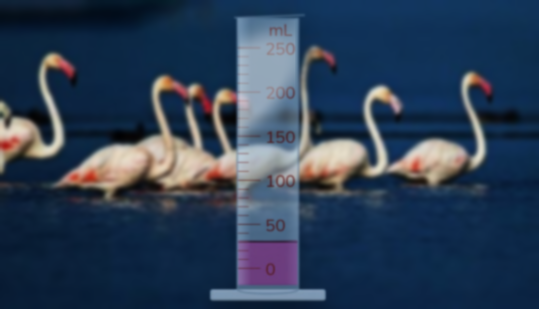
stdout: 30 mL
